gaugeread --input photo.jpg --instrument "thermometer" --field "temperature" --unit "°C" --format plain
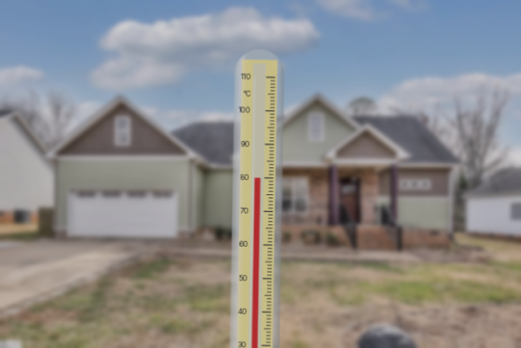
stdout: 80 °C
